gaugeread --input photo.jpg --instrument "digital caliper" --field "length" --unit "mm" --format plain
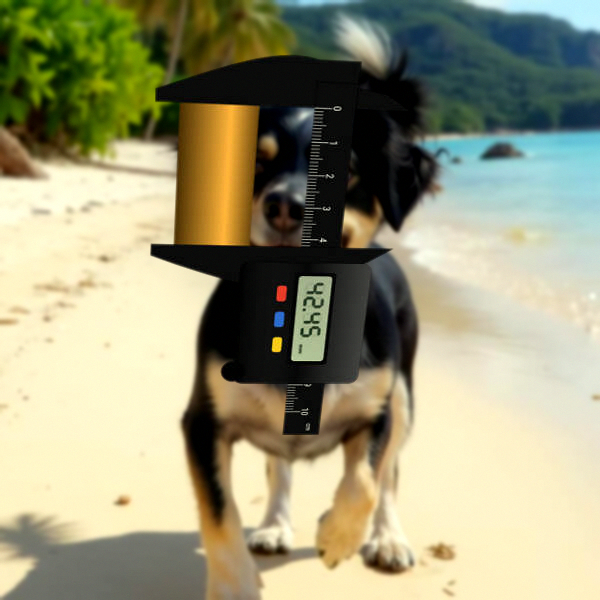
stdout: 42.45 mm
